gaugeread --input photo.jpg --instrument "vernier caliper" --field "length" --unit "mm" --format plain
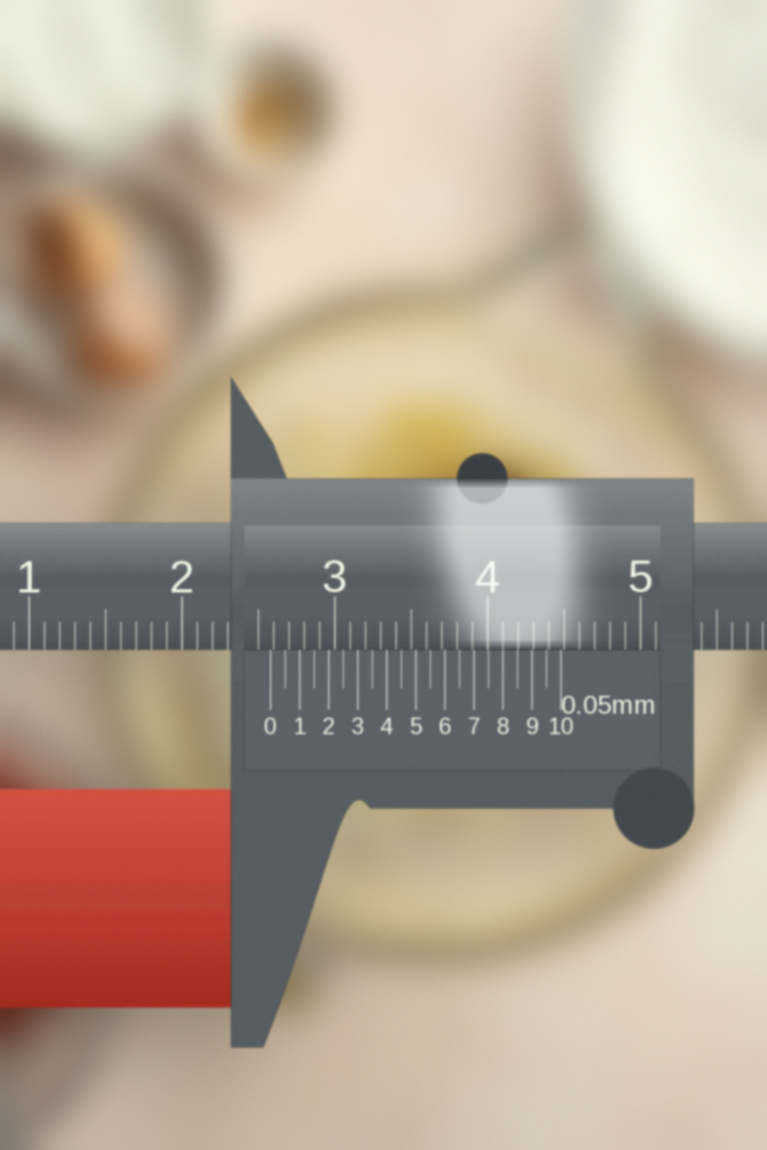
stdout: 25.8 mm
